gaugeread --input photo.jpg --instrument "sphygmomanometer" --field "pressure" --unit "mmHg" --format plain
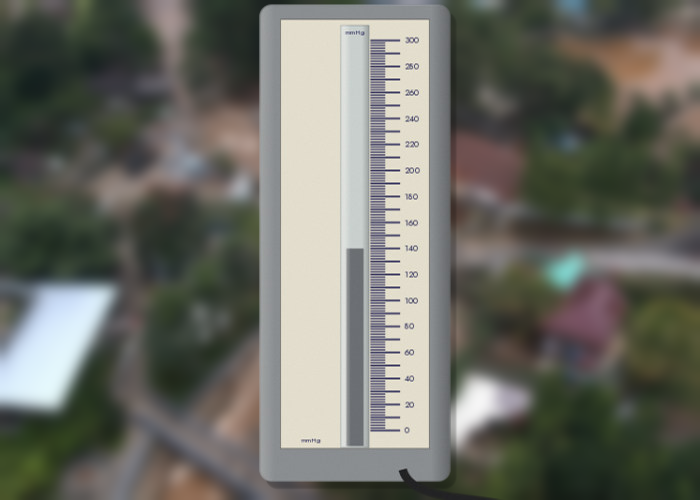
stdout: 140 mmHg
